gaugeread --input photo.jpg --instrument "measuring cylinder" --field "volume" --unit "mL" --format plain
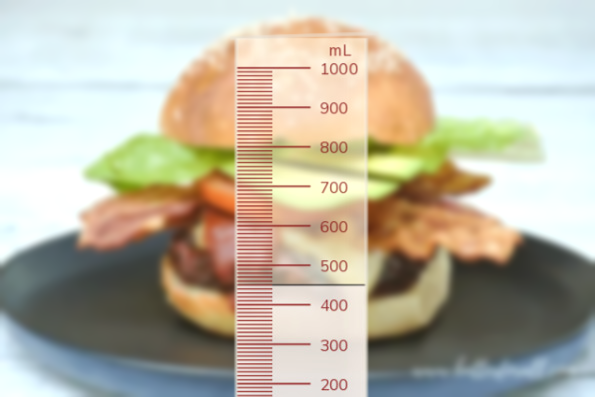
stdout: 450 mL
